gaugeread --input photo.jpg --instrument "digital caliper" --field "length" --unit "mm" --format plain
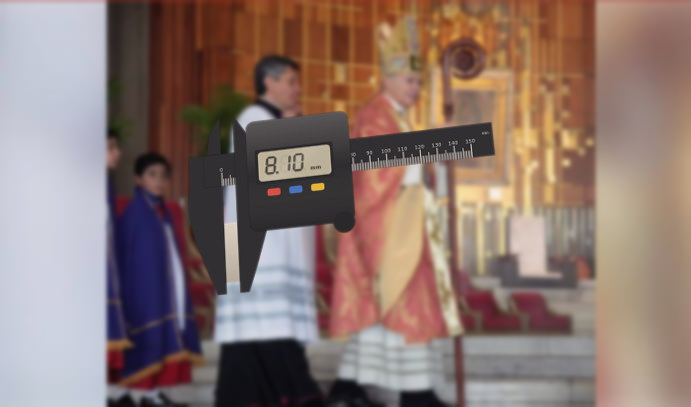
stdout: 8.10 mm
